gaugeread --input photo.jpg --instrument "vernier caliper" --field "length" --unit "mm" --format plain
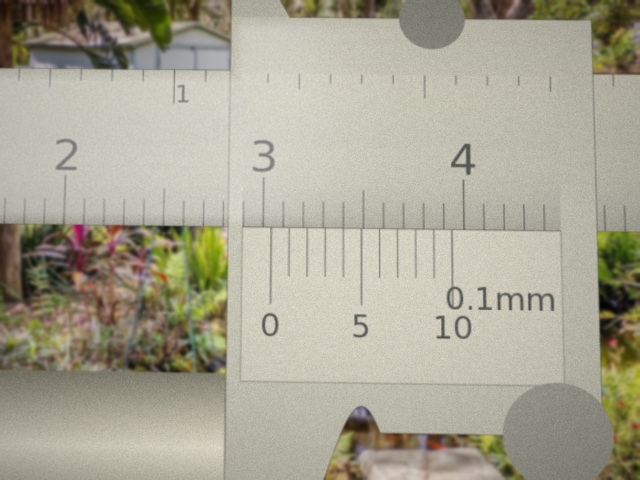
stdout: 30.4 mm
